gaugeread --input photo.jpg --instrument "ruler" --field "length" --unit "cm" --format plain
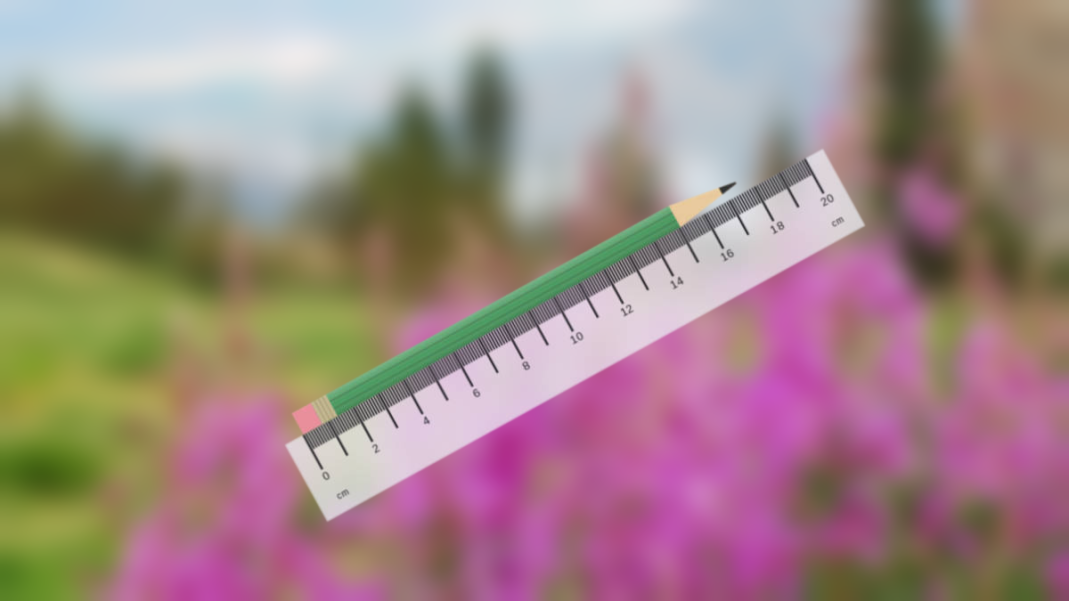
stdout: 17.5 cm
